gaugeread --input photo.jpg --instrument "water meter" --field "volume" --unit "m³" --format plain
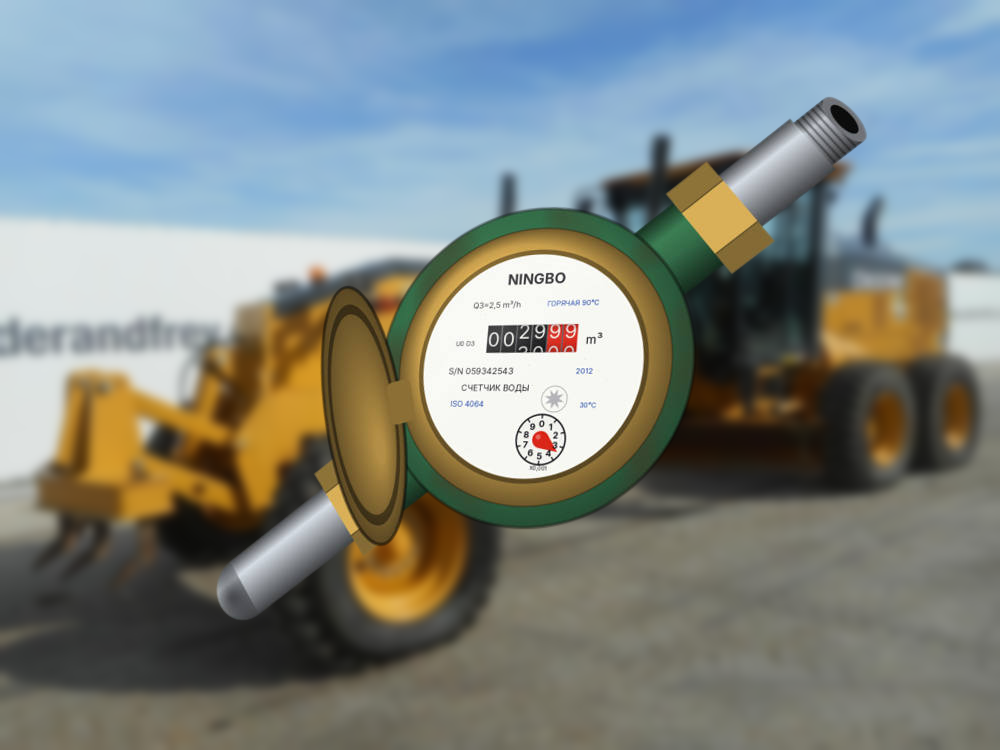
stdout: 29.993 m³
